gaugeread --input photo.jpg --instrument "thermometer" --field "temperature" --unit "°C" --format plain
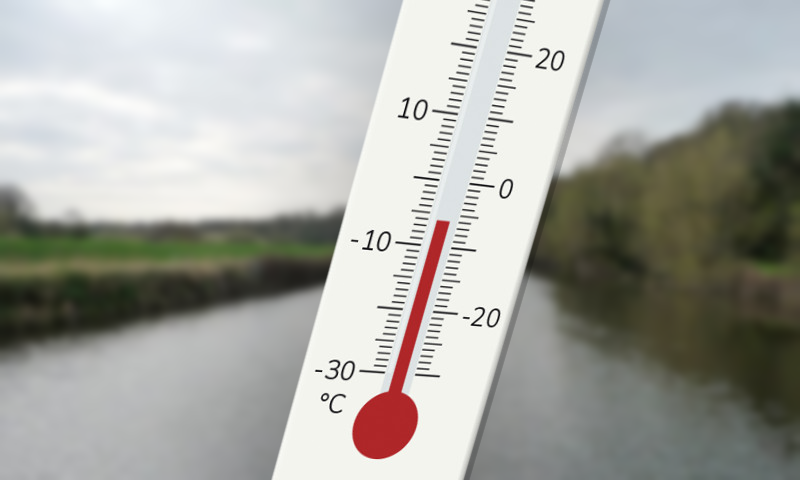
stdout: -6 °C
